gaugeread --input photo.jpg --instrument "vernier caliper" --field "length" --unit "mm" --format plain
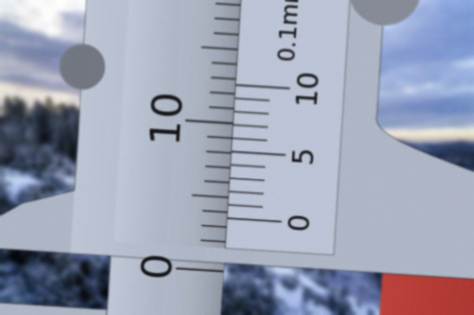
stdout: 3.6 mm
